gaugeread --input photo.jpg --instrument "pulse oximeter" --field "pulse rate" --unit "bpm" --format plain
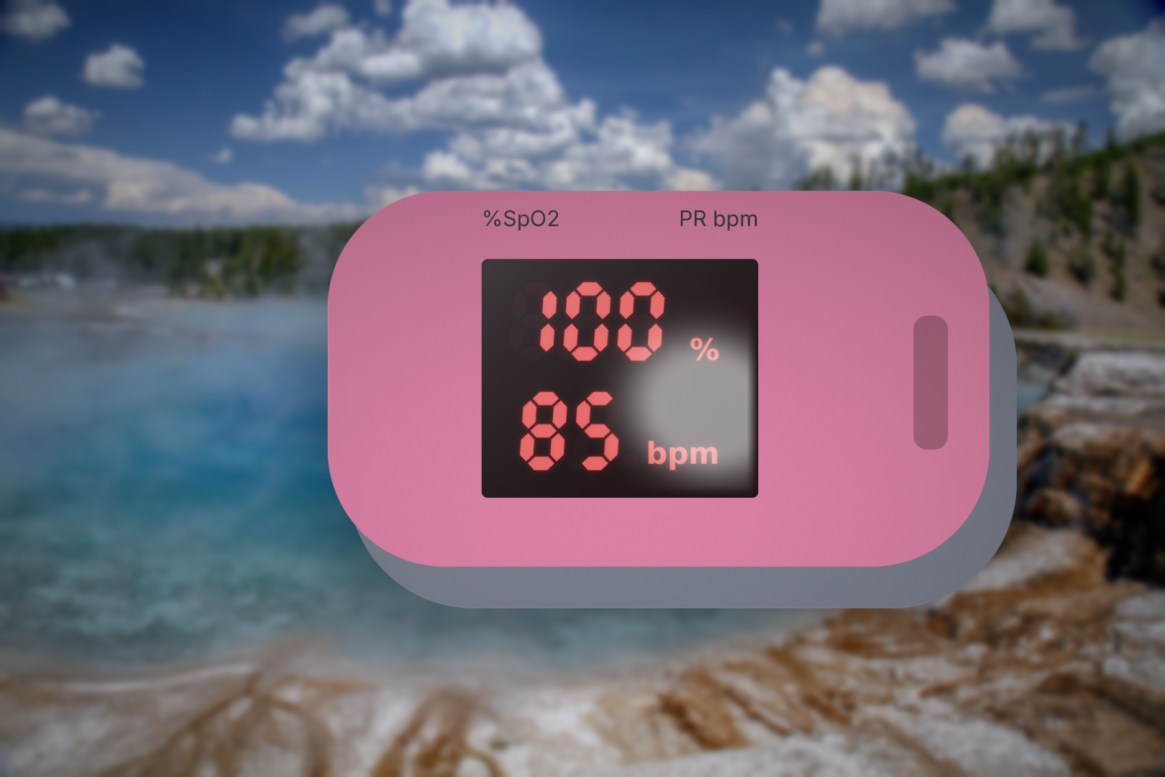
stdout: 85 bpm
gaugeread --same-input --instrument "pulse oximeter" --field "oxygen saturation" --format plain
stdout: 100 %
